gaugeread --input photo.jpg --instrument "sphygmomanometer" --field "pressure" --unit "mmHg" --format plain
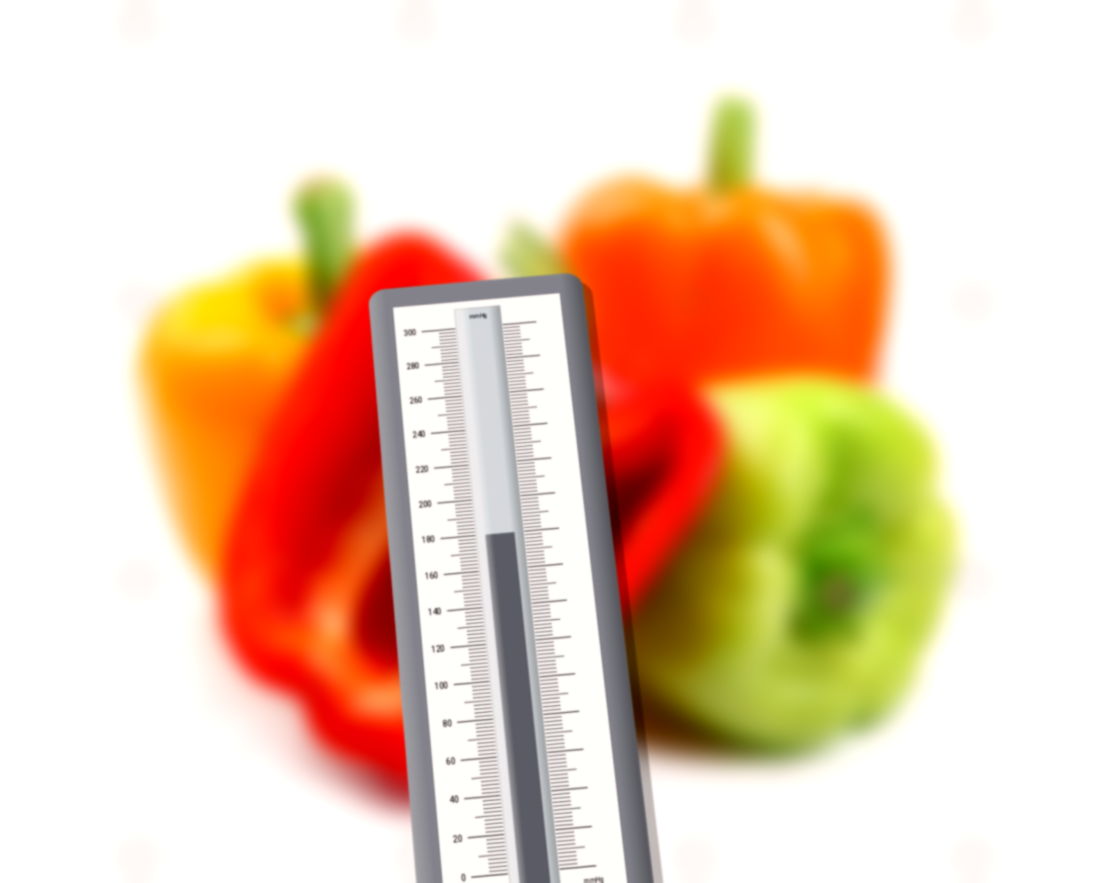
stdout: 180 mmHg
